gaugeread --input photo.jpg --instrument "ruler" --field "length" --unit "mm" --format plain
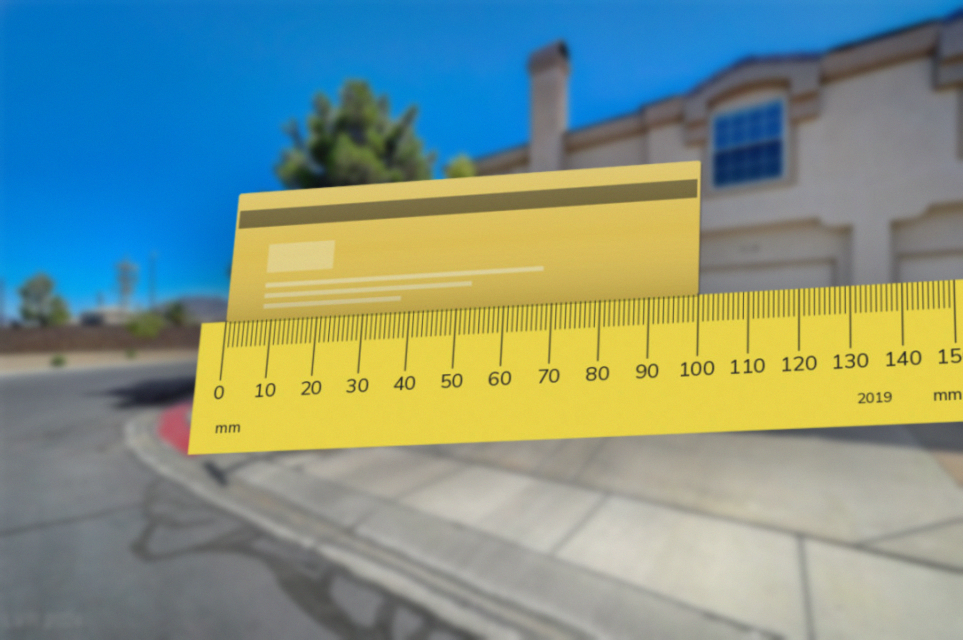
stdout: 100 mm
